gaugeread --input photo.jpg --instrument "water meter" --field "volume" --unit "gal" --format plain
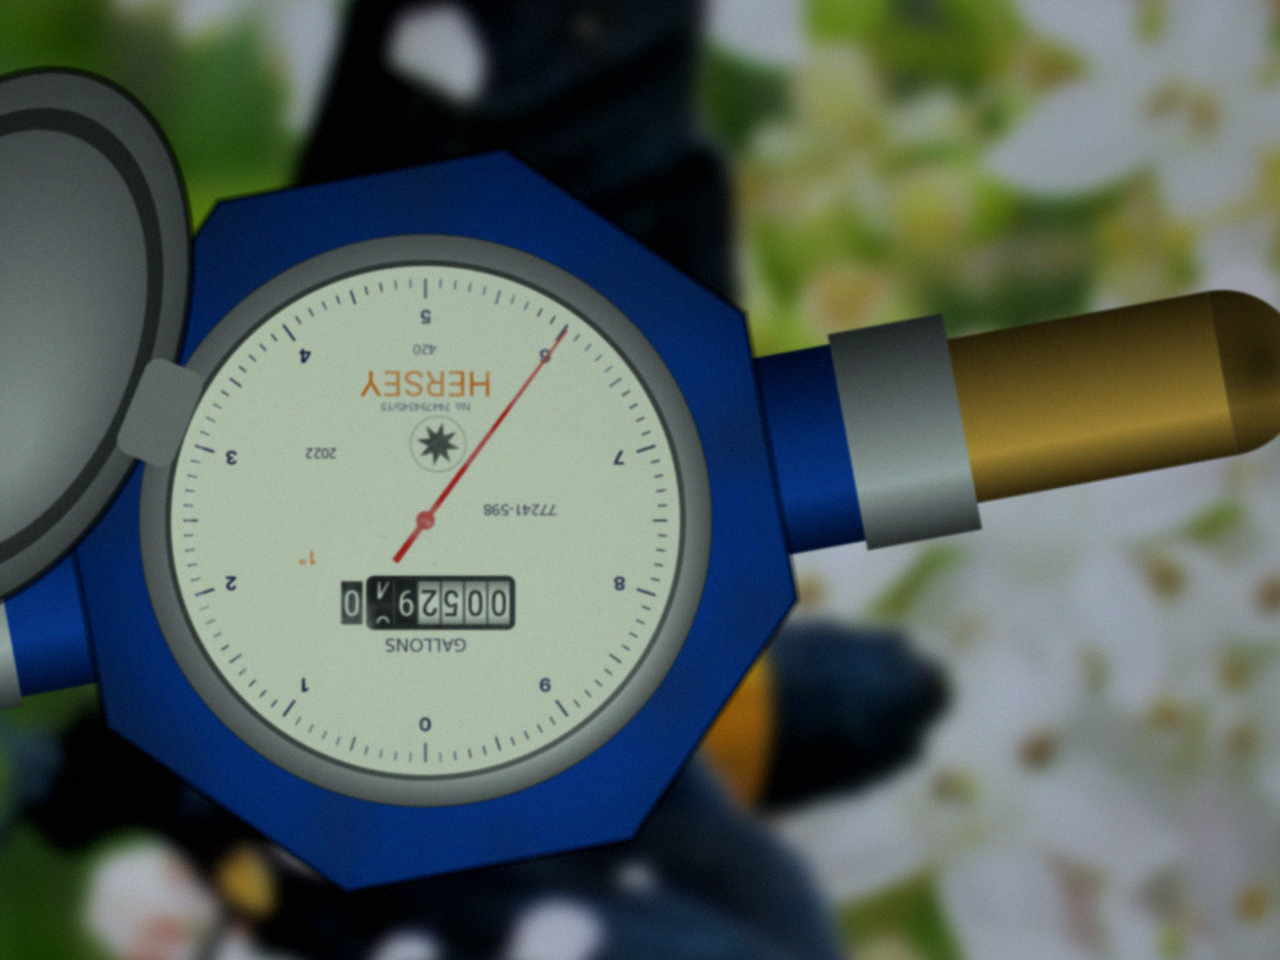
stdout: 52936.0 gal
